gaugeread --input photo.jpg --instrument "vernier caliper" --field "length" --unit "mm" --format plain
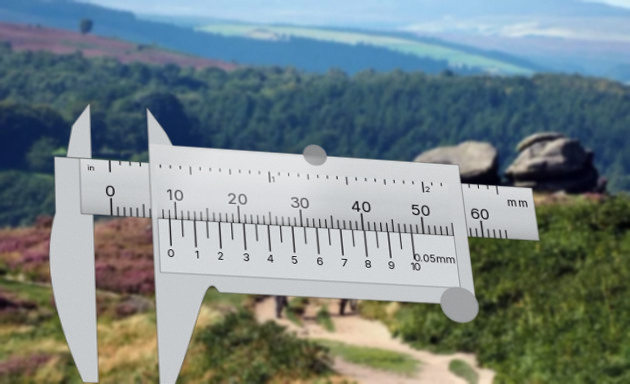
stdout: 9.0 mm
